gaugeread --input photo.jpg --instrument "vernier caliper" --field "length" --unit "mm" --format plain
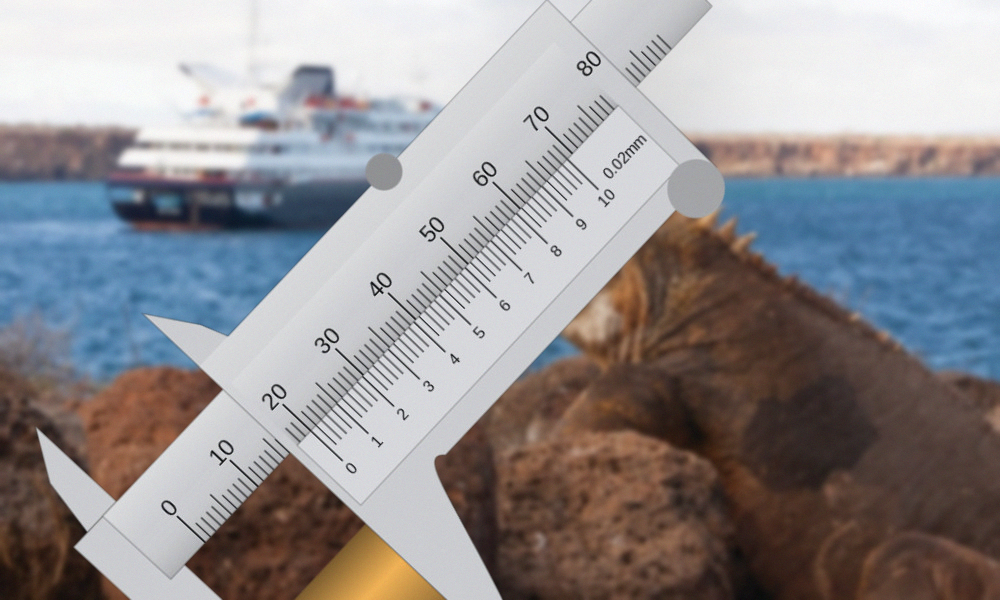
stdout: 20.0 mm
